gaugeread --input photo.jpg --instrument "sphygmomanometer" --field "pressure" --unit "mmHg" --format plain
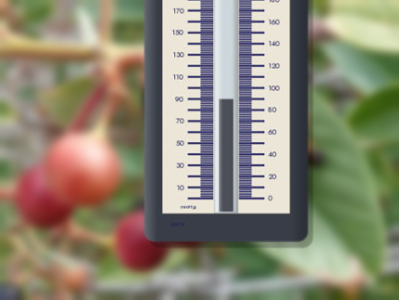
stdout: 90 mmHg
